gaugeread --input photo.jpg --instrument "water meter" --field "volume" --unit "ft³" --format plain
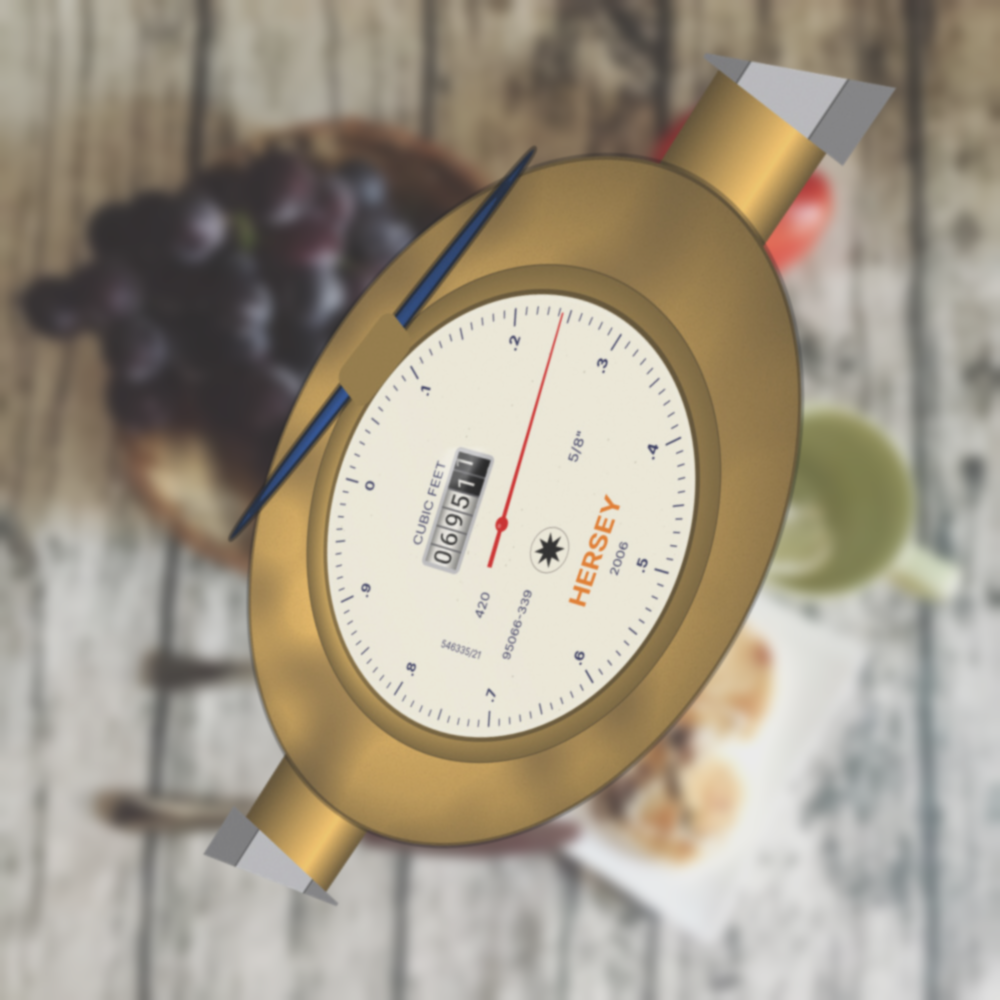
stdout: 69511.24 ft³
